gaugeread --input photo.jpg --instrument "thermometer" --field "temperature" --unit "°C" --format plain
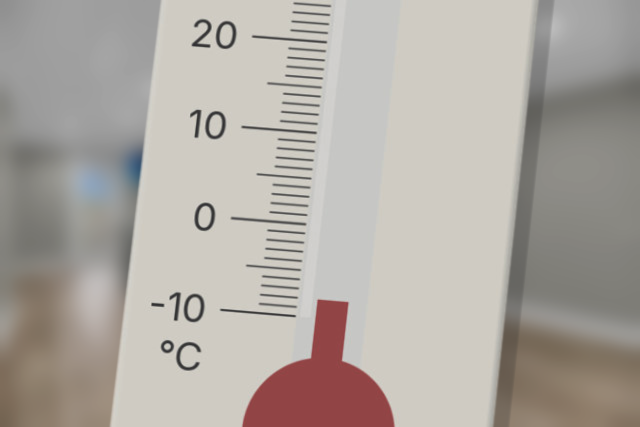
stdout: -8 °C
